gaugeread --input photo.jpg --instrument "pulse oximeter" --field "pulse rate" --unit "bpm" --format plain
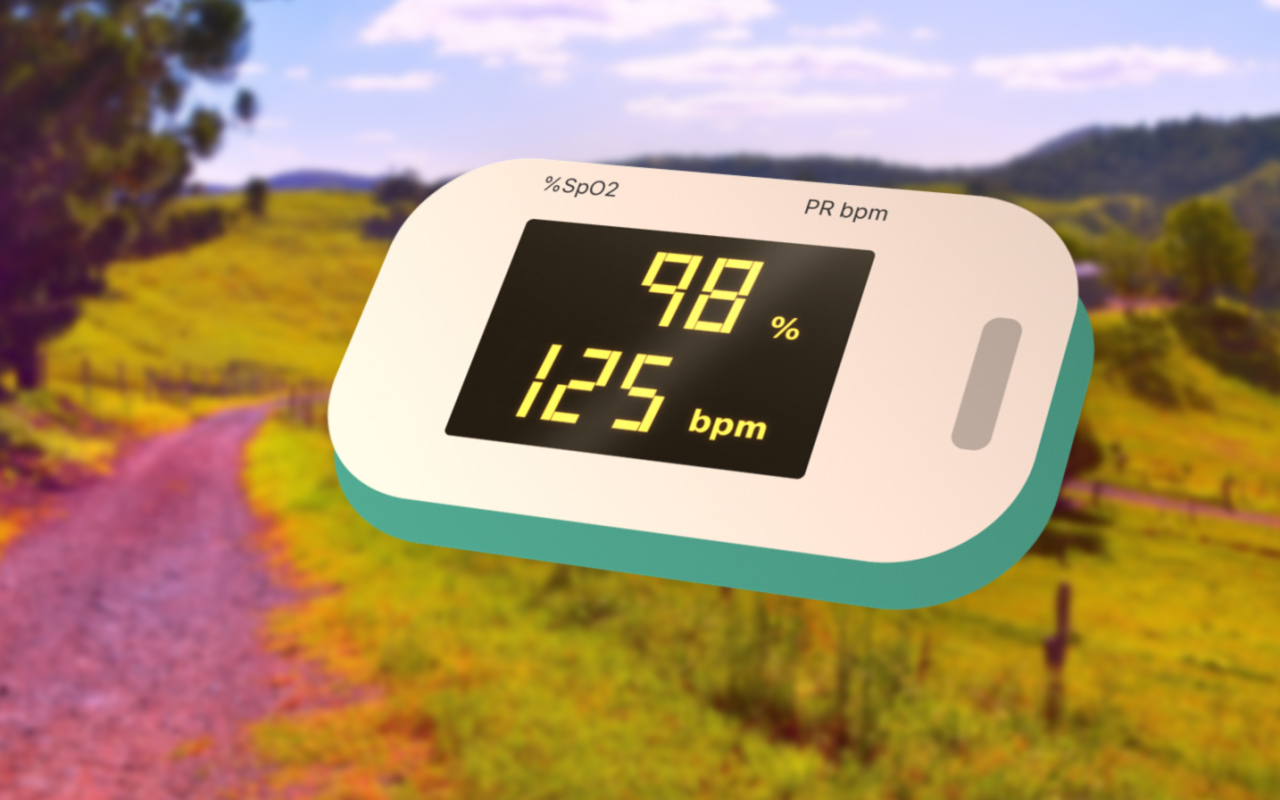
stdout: 125 bpm
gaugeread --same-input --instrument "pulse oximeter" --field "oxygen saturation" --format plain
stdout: 98 %
